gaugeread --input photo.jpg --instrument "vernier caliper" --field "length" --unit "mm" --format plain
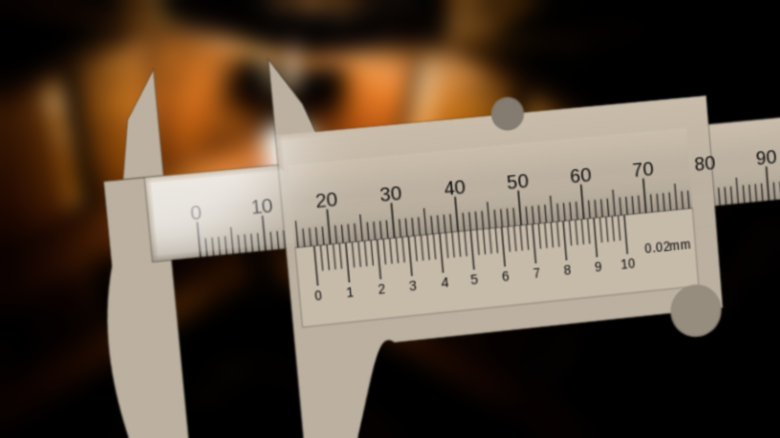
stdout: 17.5 mm
